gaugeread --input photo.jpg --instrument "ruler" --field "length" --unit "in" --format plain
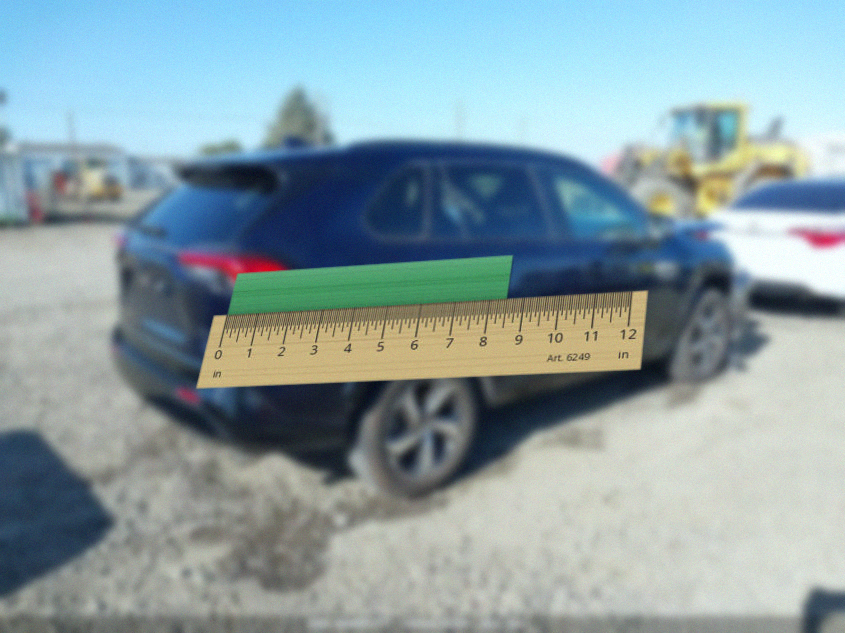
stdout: 8.5 in
